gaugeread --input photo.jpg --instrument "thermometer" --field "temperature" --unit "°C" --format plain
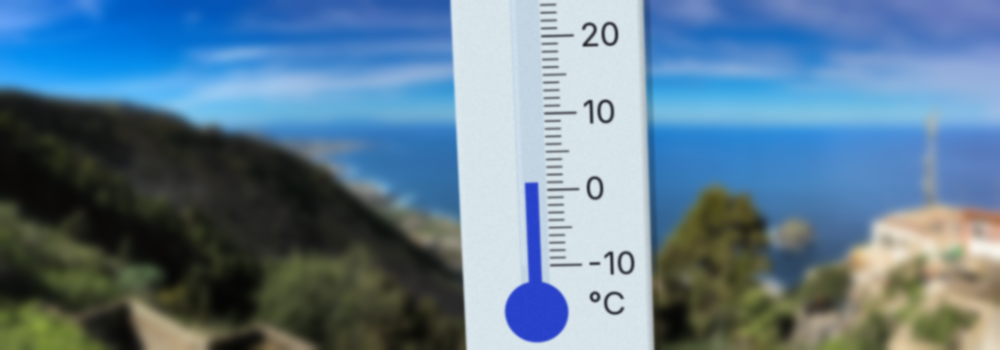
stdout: 1 °C
